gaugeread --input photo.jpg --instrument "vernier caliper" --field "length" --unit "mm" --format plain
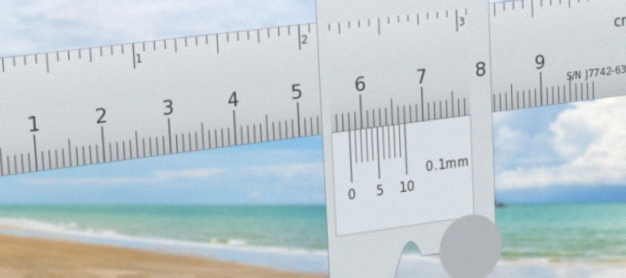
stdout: 58.0 mm
